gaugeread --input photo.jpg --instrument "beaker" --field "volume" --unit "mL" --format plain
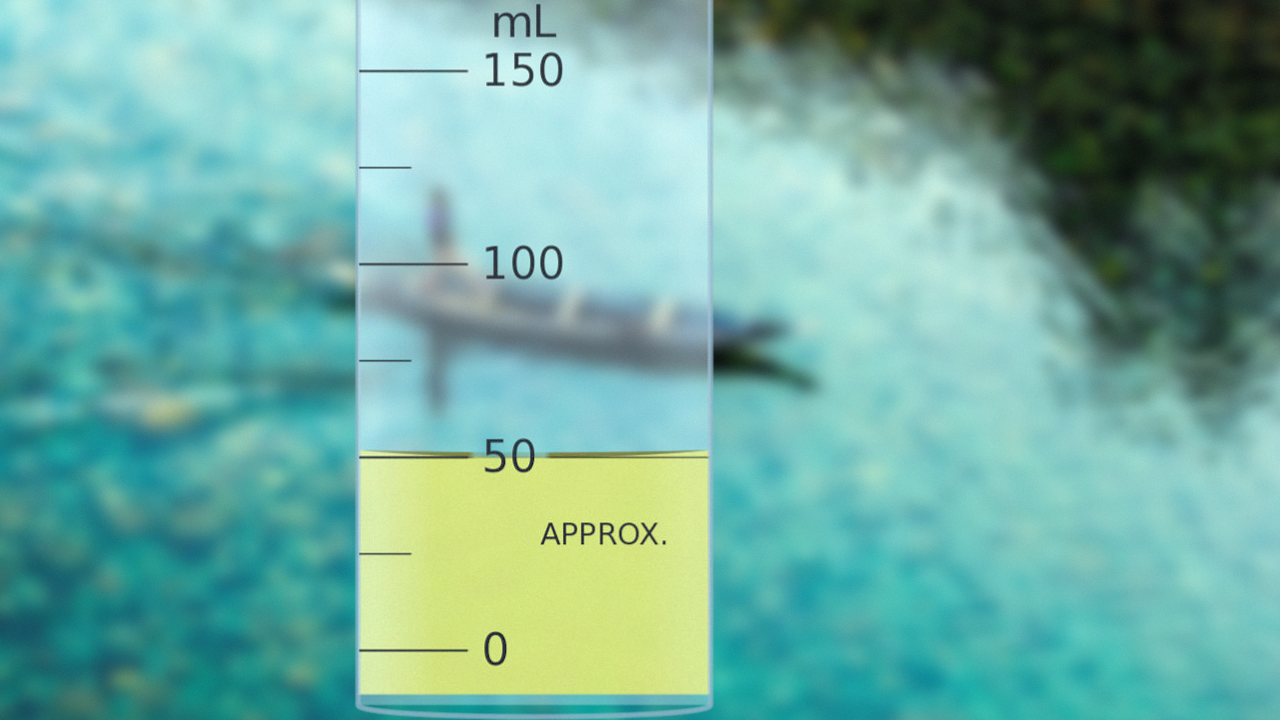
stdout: 50 mL
